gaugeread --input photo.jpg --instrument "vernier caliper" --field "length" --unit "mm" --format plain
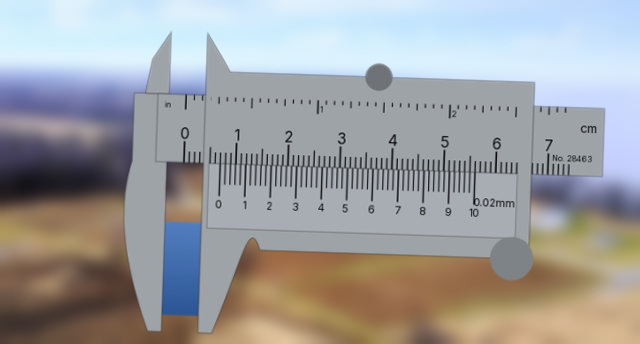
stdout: 7.0 mm
